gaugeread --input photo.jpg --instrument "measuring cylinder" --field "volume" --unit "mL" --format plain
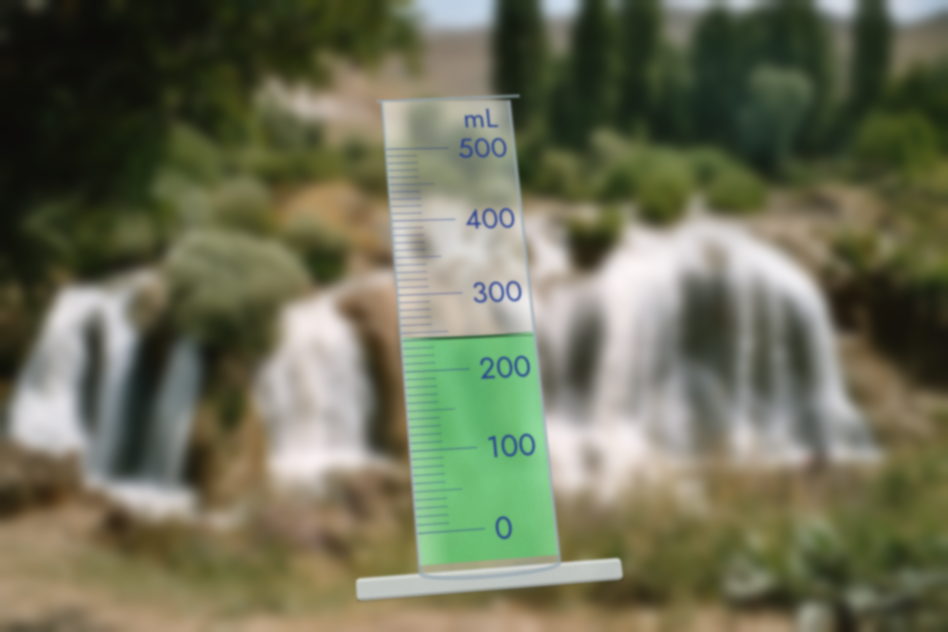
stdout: 240 mL
